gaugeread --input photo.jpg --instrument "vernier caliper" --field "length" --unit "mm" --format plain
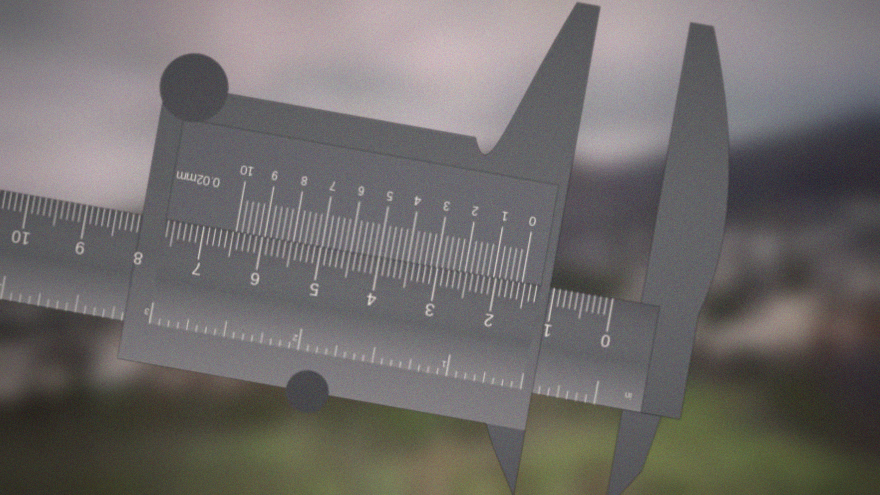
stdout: 15.5 mm
